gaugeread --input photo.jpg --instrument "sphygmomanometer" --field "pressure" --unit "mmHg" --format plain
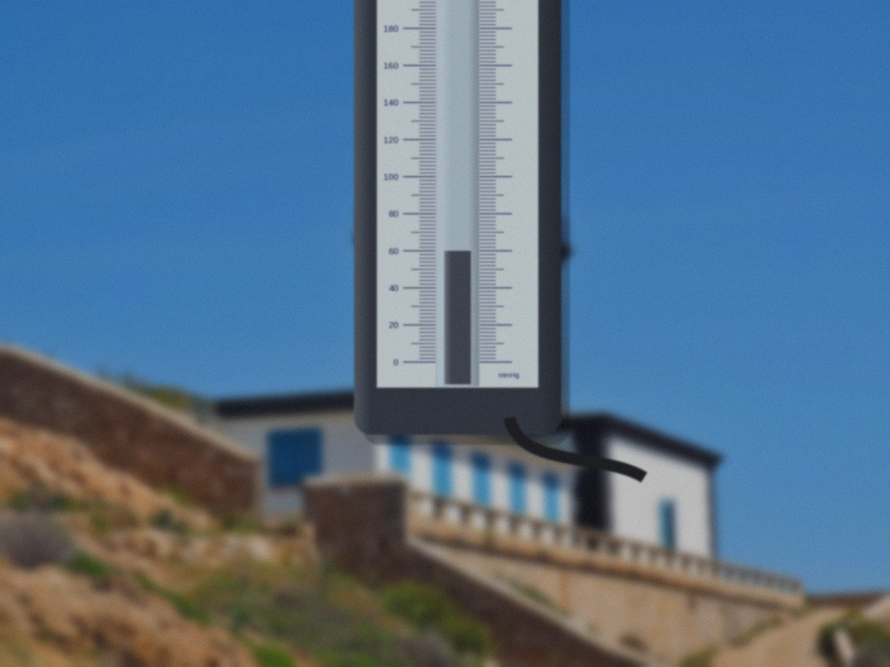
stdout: 60 mmHg
